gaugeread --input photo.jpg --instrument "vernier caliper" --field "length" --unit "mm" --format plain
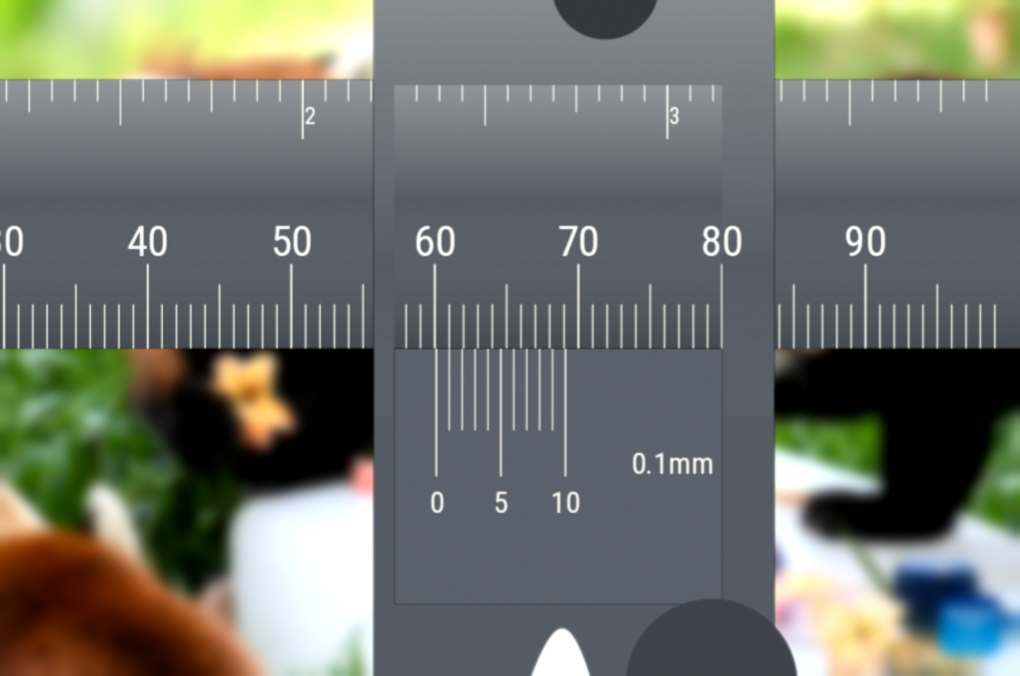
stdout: 60.1 mm
